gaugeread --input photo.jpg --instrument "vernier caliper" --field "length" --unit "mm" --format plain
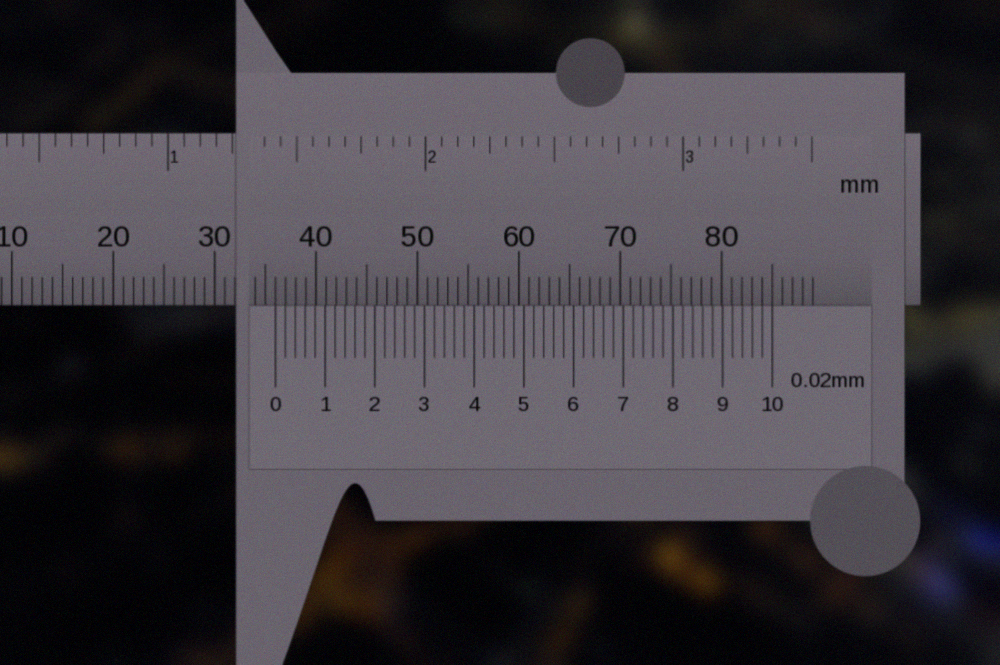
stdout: 36.0 mm
